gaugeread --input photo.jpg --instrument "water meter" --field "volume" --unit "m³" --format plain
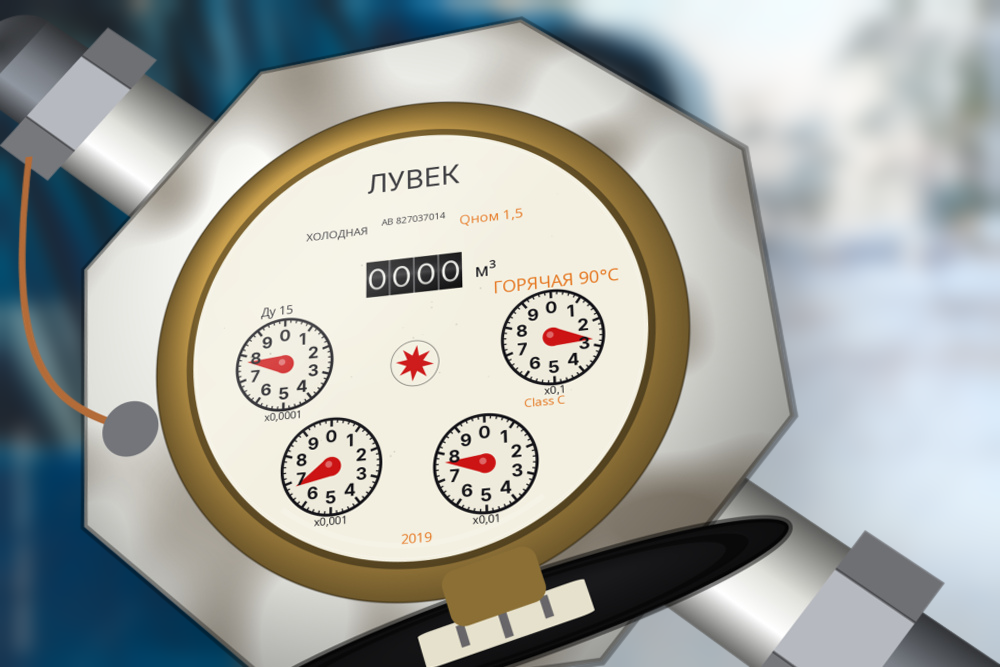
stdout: 0.2767 m³
